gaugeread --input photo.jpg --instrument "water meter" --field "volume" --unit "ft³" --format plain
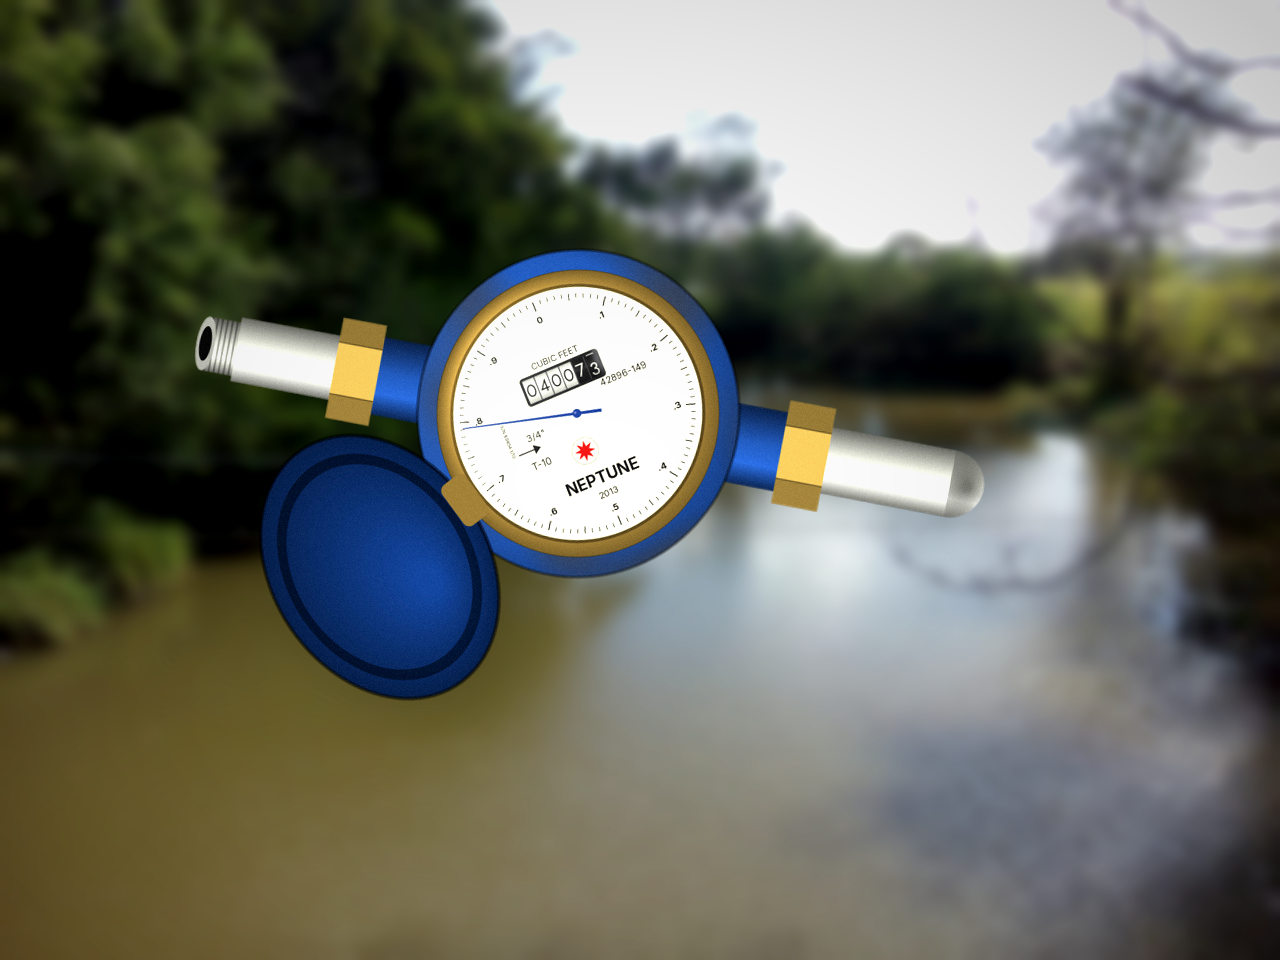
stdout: 40072.79 ft³
